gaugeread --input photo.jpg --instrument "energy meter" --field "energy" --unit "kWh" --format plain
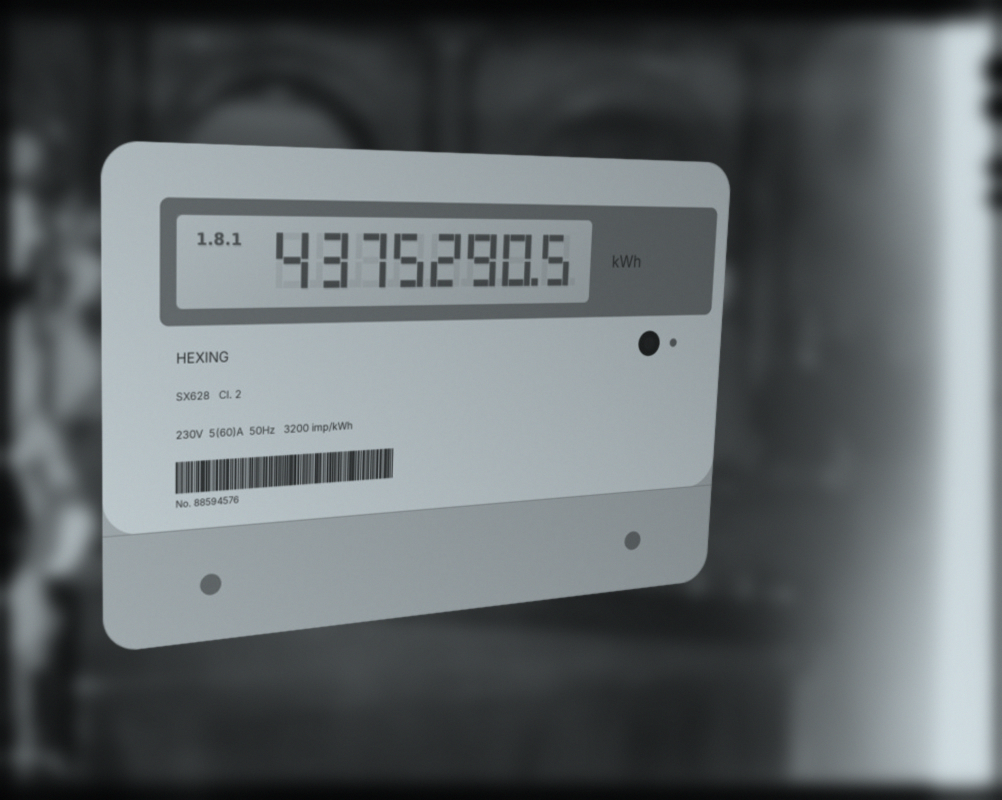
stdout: 4375290.5 kWh
